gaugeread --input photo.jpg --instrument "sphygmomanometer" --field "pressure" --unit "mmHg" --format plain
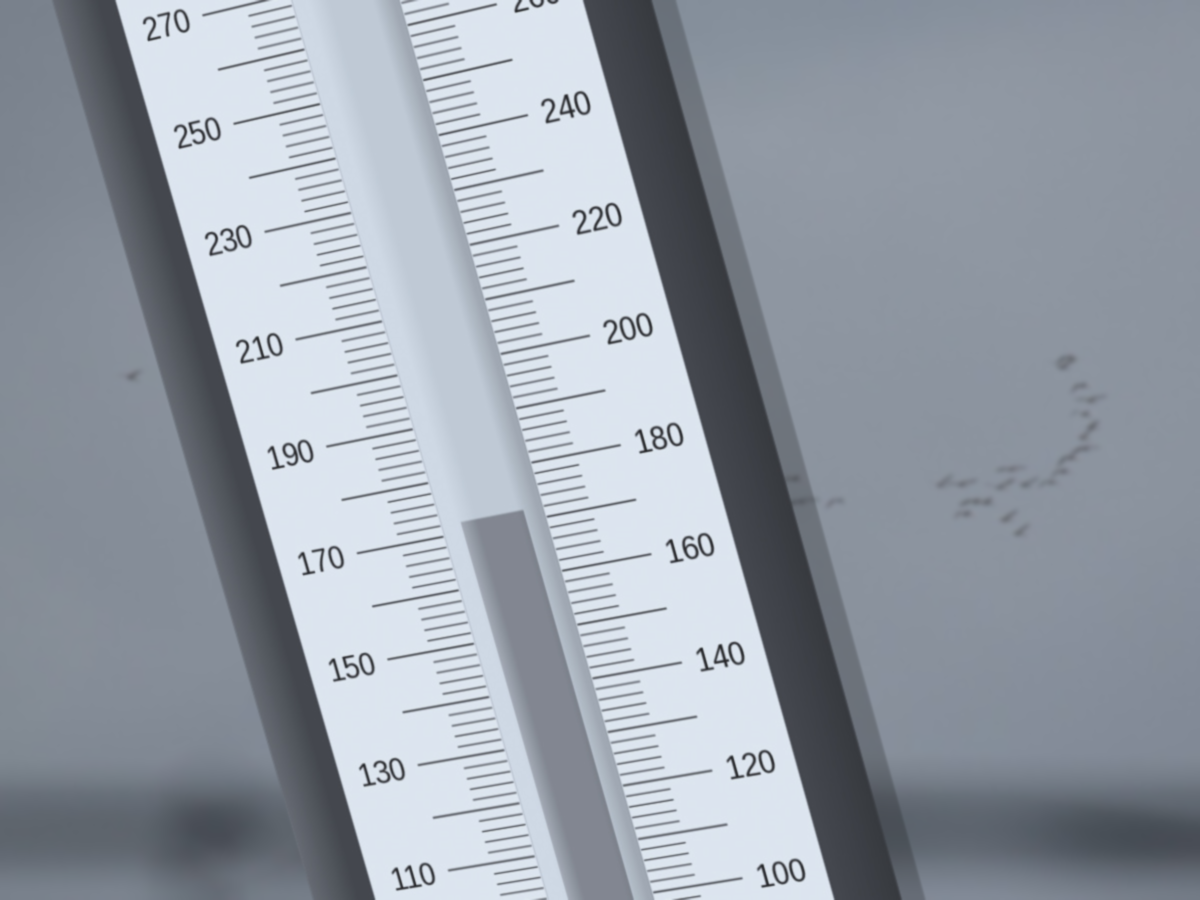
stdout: 172 mmHg
